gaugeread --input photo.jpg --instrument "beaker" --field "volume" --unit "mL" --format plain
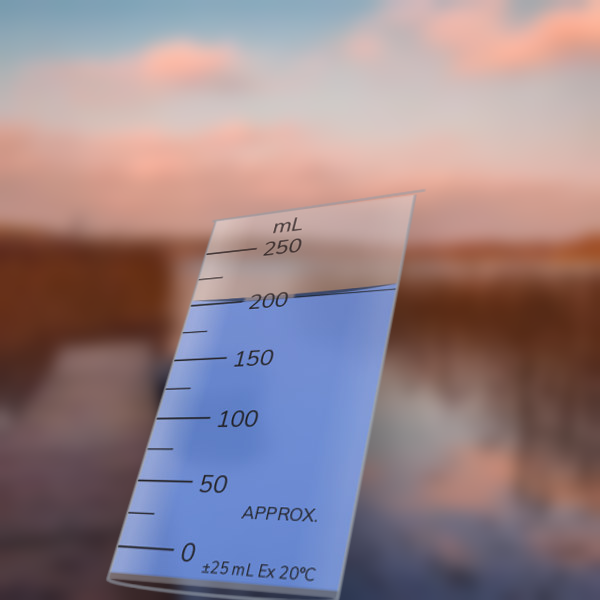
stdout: 200 mL
